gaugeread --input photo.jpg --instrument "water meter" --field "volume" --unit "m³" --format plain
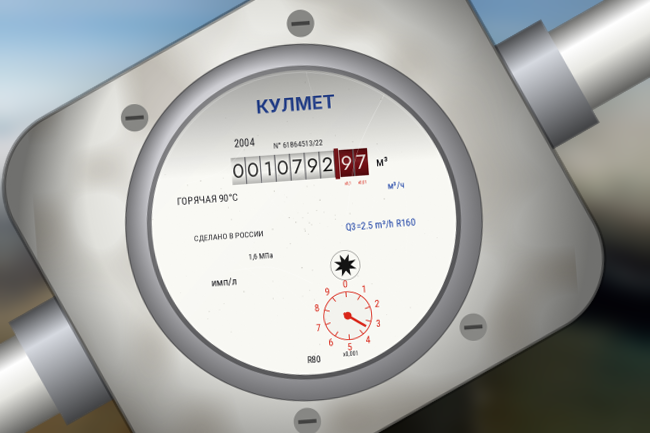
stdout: 10792.973 m³
